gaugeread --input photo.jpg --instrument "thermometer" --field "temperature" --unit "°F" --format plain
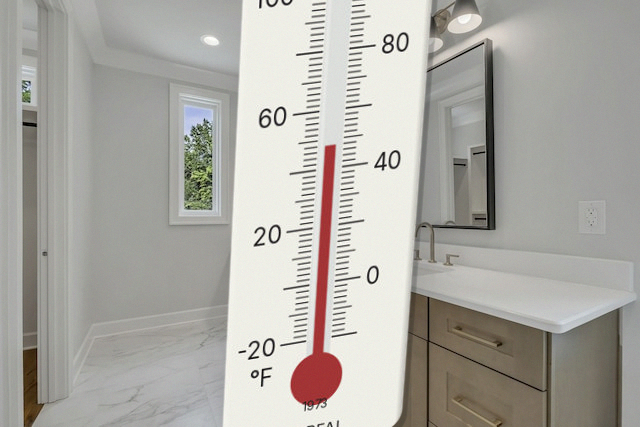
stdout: 48 °F
